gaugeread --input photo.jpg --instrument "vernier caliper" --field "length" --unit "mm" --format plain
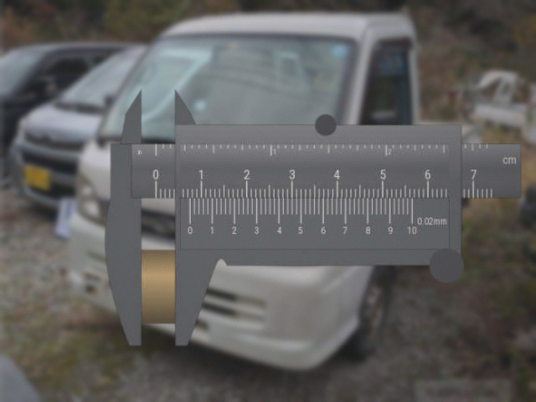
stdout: 7.5 mm
